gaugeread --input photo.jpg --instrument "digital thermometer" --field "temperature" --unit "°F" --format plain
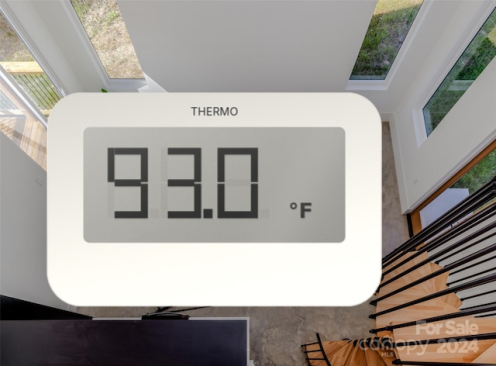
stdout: 93.0 °F
